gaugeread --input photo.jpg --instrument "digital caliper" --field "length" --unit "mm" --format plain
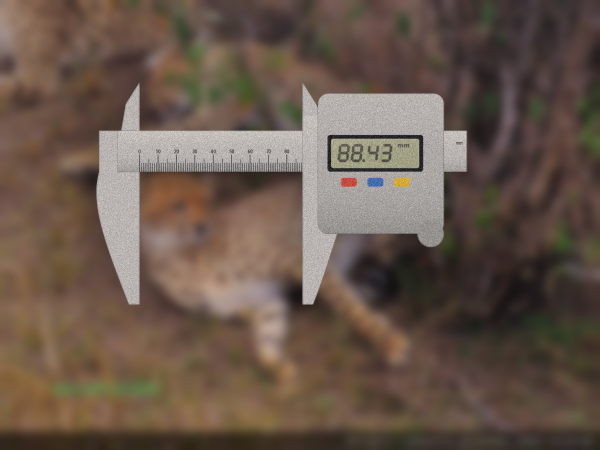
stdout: 88.43 mm
